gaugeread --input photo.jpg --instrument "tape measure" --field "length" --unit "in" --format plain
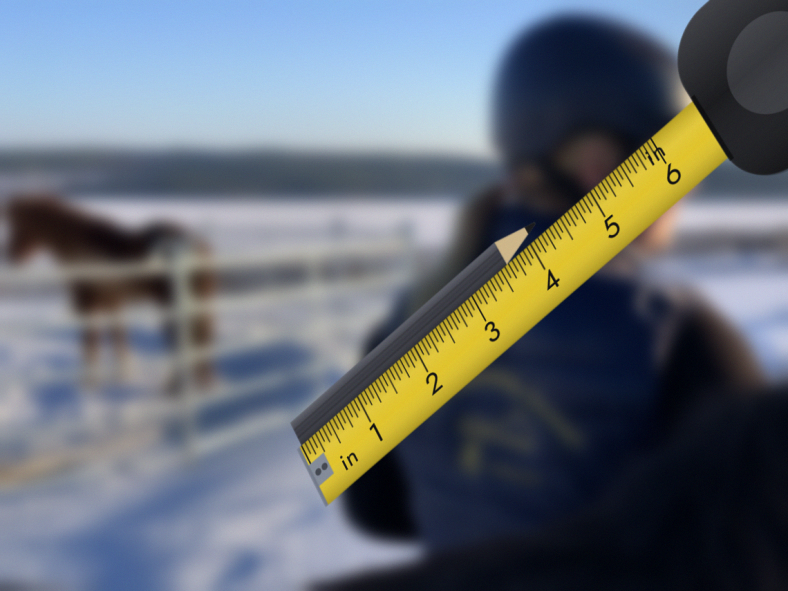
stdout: 4.1875 in
